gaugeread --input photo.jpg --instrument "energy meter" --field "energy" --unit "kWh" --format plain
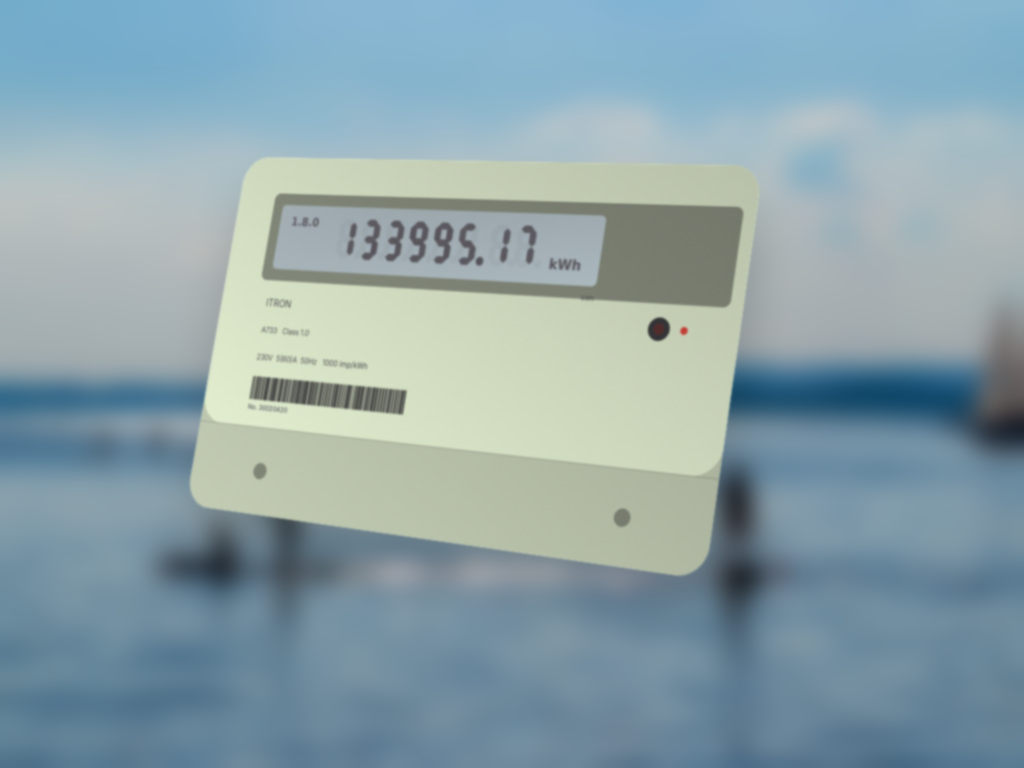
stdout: 133995.17 kWh
